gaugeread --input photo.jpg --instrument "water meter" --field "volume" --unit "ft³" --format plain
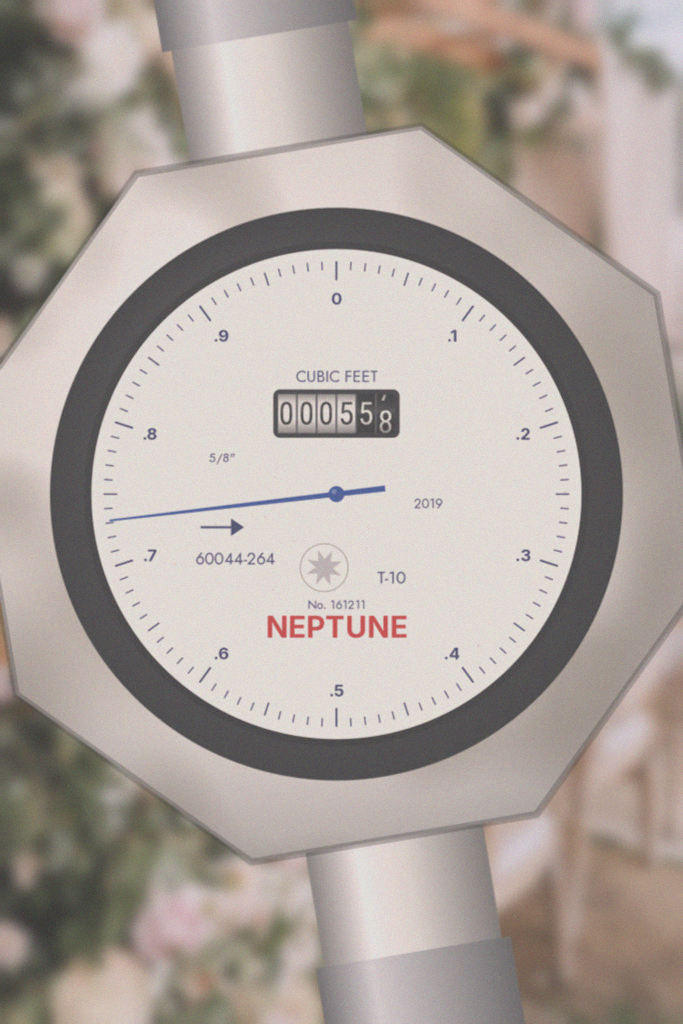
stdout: 557.73 ft³
